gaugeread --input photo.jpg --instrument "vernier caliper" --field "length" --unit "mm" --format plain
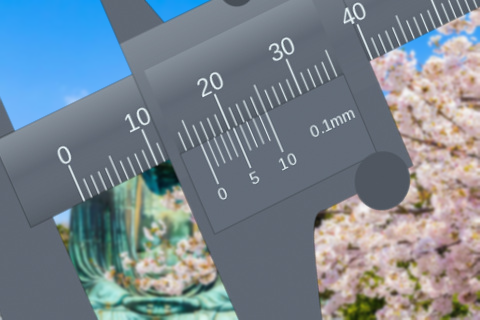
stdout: 16.0 mm
